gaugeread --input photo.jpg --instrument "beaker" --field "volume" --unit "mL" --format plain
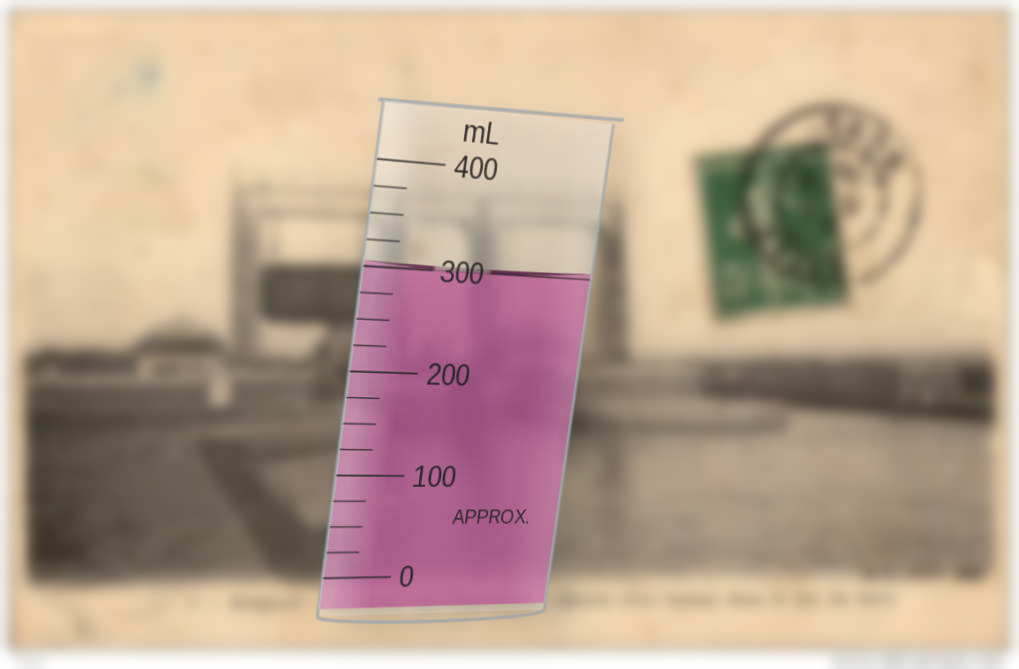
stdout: 300 mL
